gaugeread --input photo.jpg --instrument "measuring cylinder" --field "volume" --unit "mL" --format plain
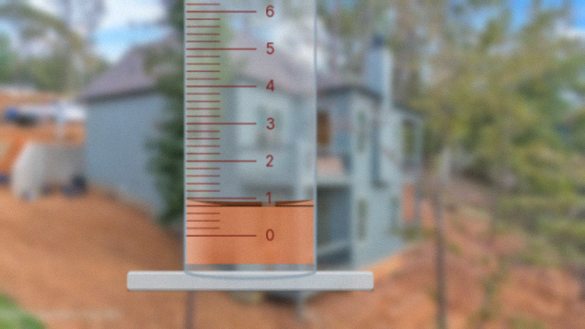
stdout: 0.8 mL
